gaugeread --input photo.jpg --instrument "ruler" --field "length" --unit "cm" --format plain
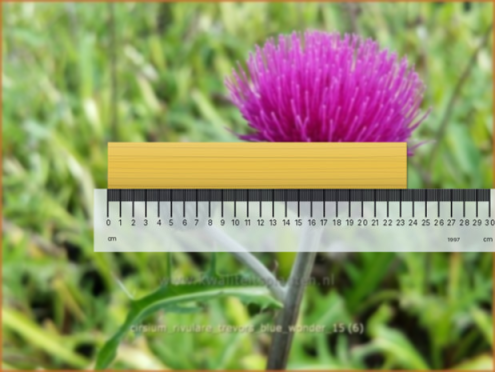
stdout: 23.5 cm
